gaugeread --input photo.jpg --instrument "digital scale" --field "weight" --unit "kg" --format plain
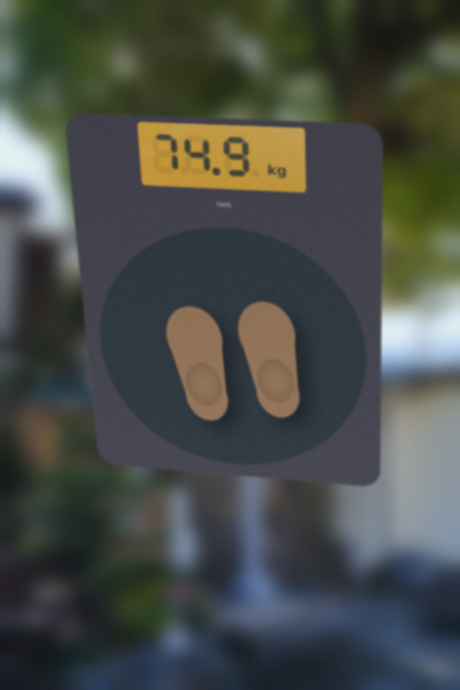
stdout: 74.9 kg
